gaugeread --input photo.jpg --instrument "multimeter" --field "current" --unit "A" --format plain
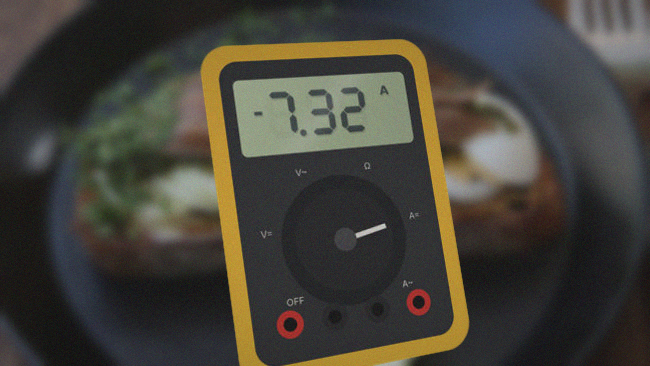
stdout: -7.32 A
